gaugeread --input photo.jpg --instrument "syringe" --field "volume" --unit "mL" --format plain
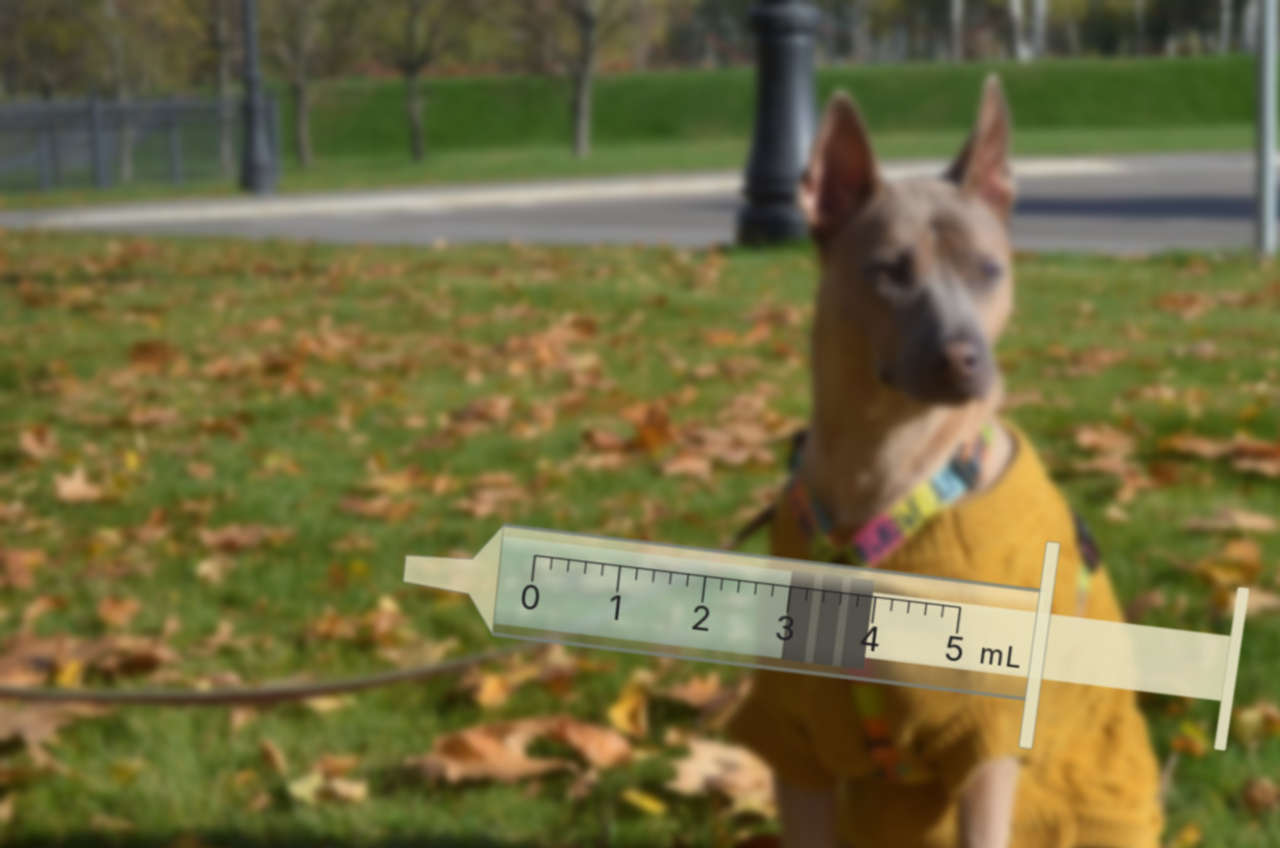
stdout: 3 mL
